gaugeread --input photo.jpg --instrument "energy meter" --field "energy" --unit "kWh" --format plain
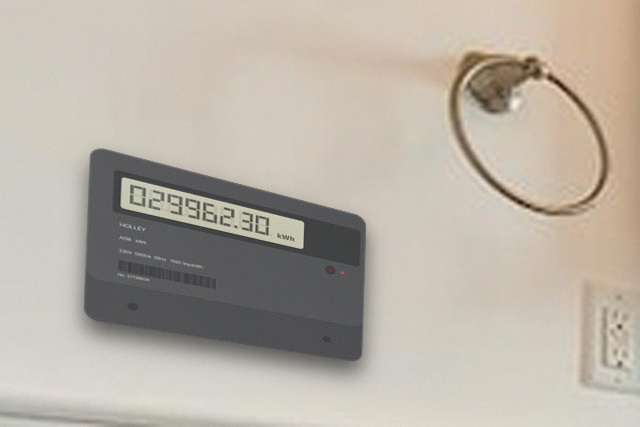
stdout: 29962.30 kWh
